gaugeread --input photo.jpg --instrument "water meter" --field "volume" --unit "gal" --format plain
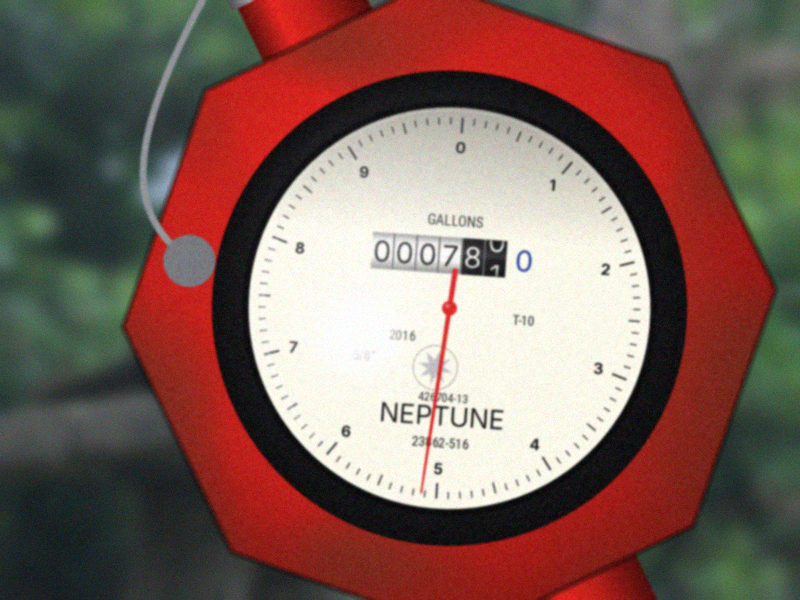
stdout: 7805.1 gal
